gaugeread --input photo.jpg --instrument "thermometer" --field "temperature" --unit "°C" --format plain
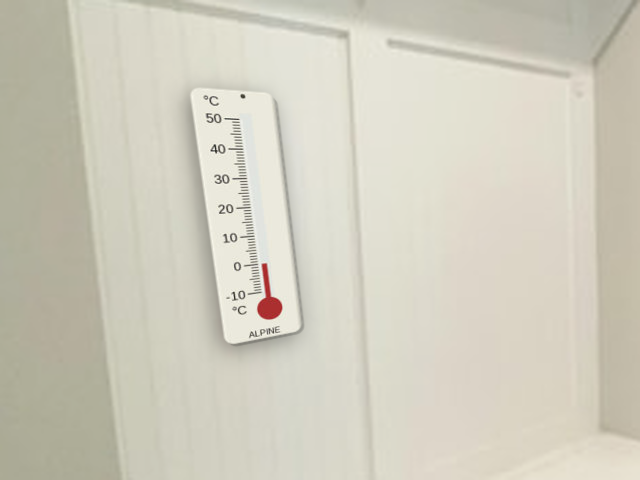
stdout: 0 °C
